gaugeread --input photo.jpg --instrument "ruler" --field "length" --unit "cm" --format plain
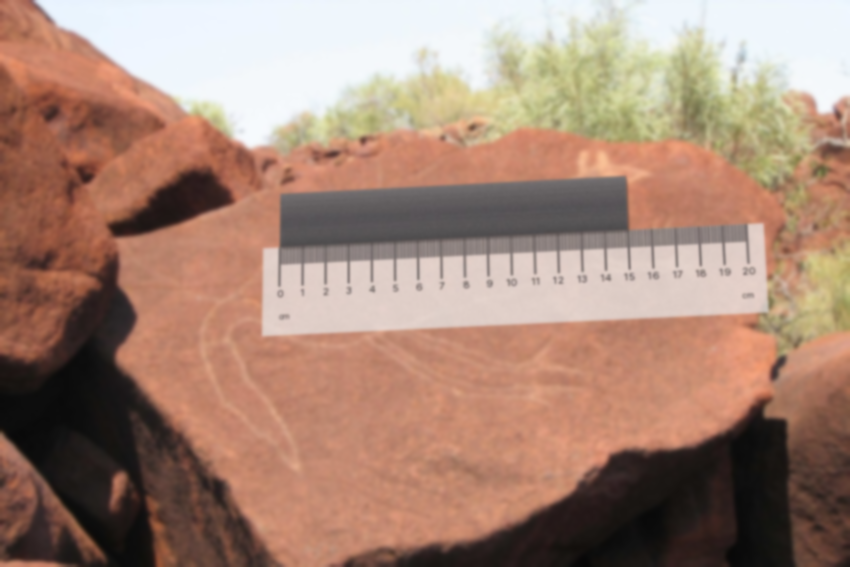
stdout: 15 cm
